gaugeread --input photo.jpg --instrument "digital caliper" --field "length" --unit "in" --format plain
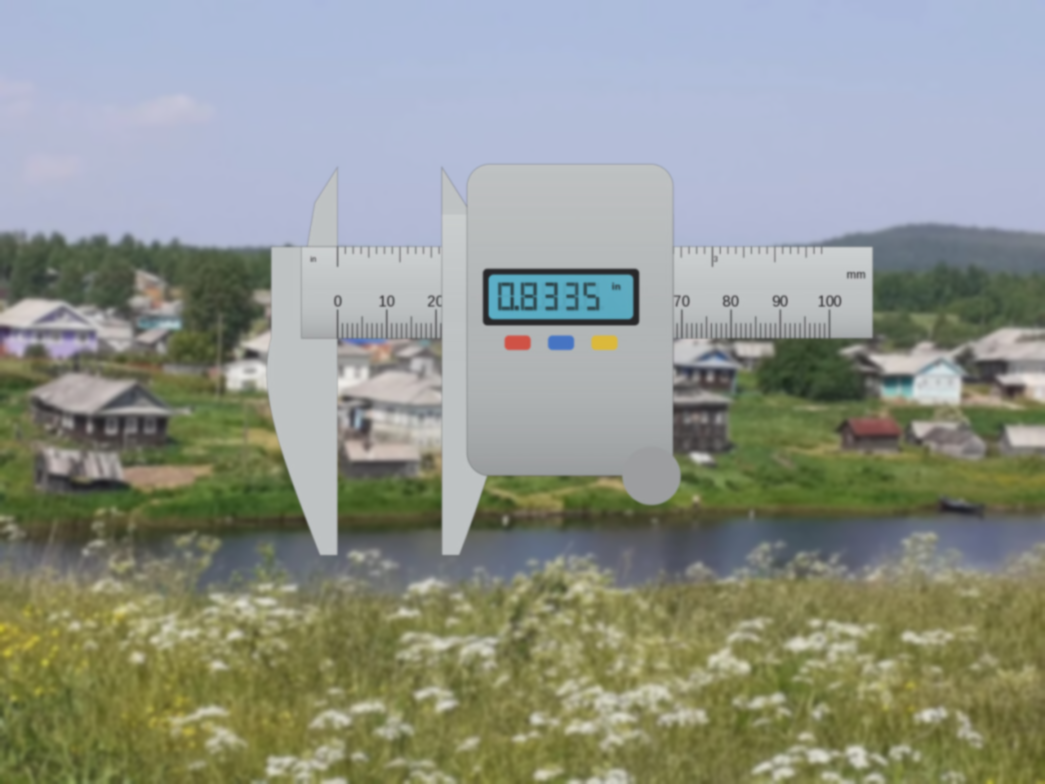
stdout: 0.8335 in
